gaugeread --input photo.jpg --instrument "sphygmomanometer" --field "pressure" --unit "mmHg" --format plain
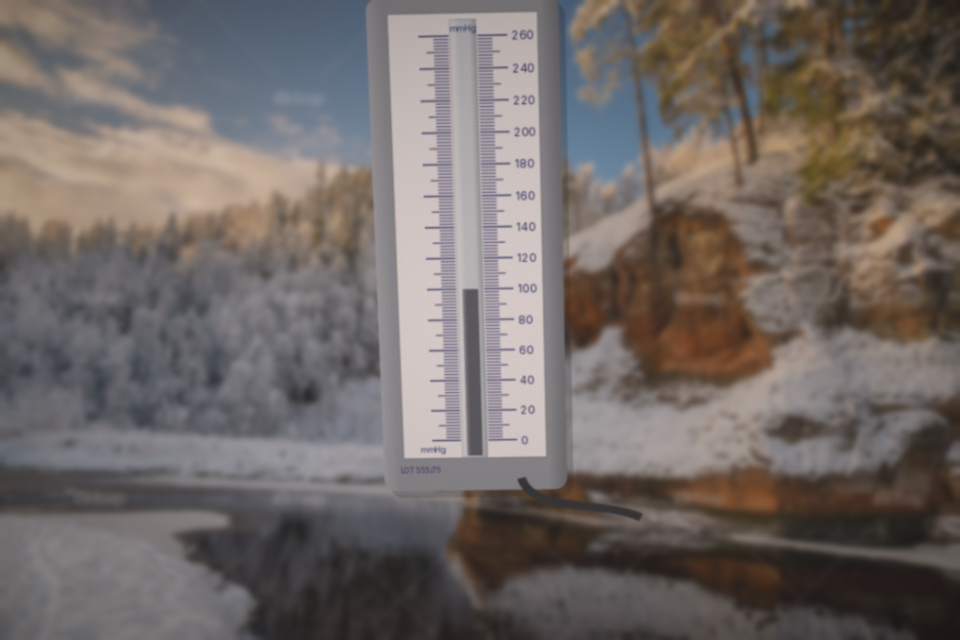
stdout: 100 mmHg
